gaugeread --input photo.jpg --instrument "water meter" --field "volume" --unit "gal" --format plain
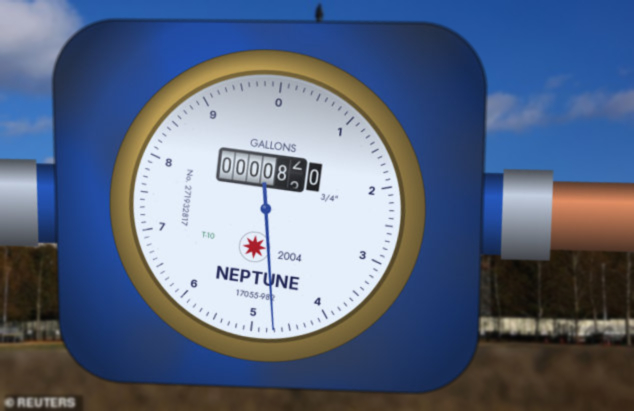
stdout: 824.7 gal
